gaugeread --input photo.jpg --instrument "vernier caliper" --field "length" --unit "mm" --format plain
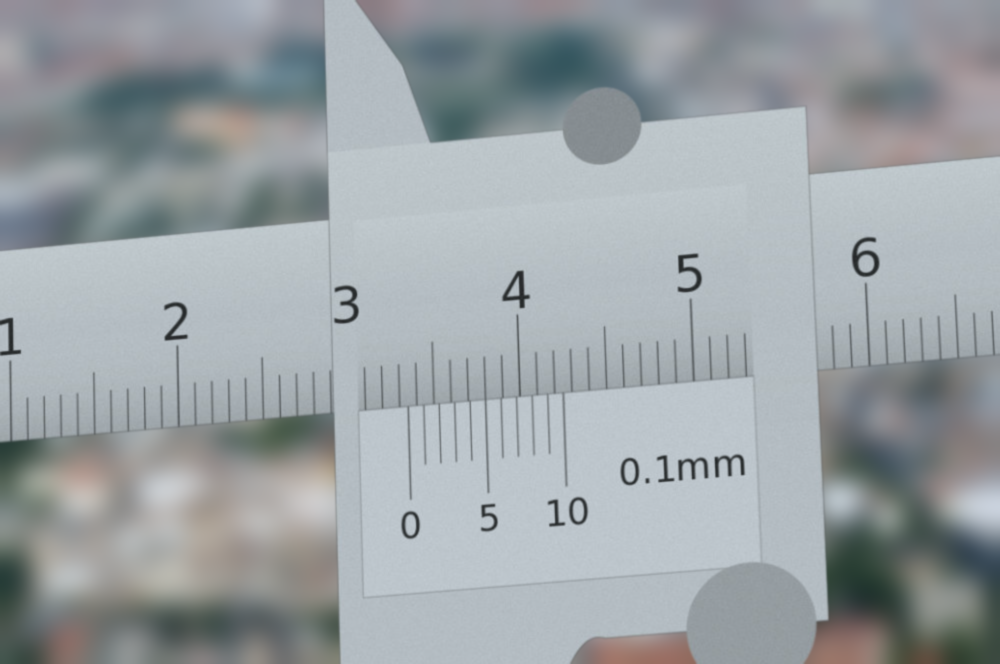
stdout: 33.5 mm
